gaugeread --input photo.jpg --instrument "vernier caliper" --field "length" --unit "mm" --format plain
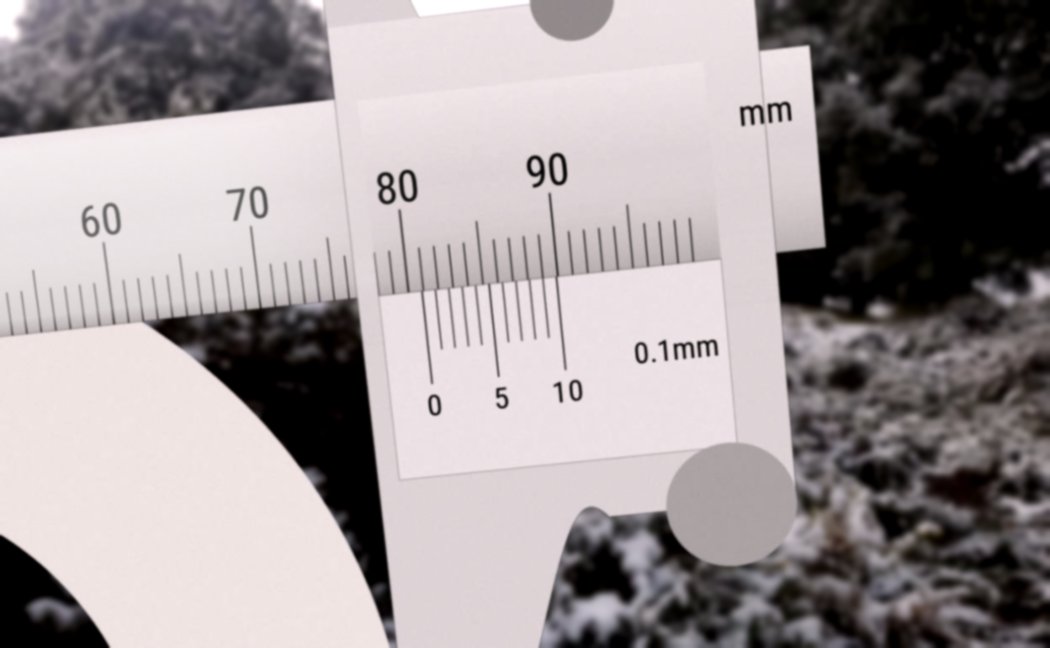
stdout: 80.9 mm
